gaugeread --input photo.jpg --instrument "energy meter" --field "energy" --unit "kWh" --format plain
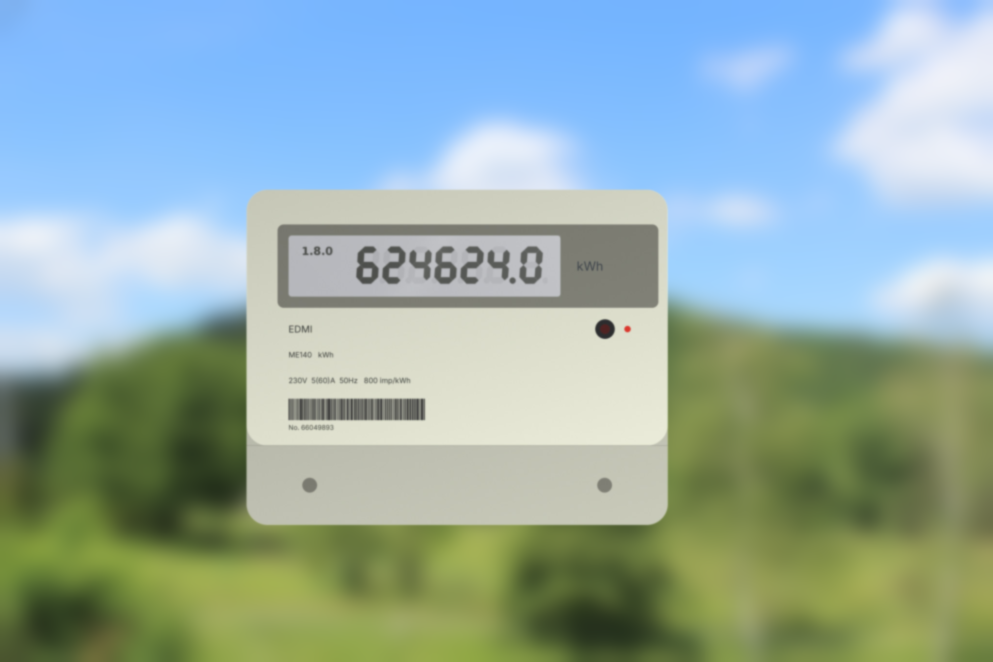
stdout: 624624.0 kWh
